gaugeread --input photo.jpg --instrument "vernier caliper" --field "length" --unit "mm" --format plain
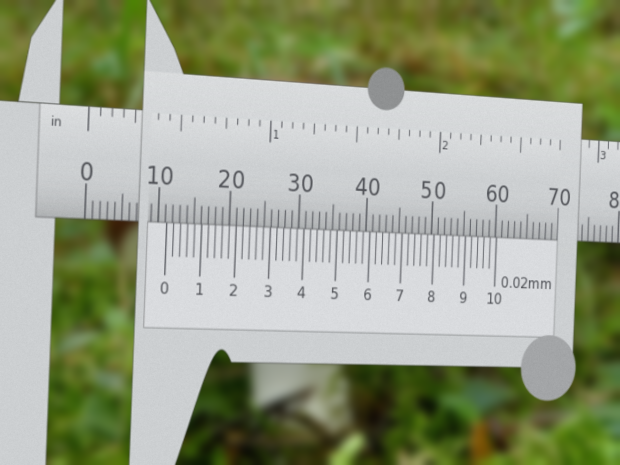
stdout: 11.2 mm
